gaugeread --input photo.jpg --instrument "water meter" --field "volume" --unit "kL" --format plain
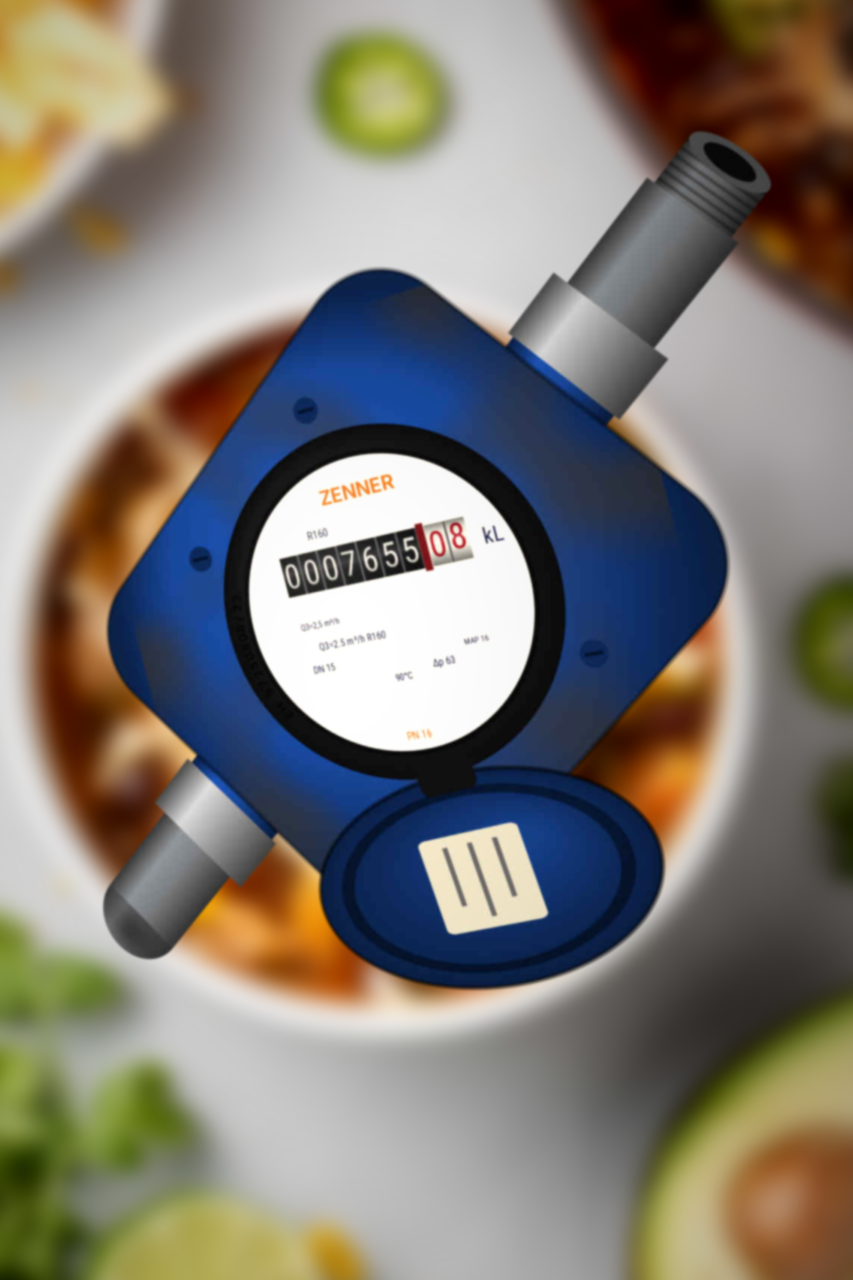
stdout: 7655.08 kL
